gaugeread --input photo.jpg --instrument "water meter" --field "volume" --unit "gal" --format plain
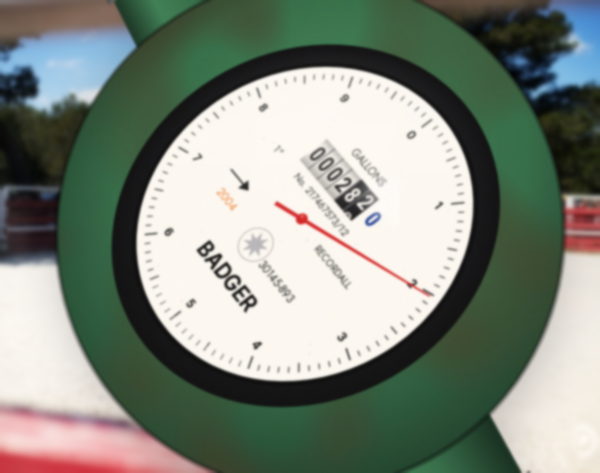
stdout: 2822.0 gal
